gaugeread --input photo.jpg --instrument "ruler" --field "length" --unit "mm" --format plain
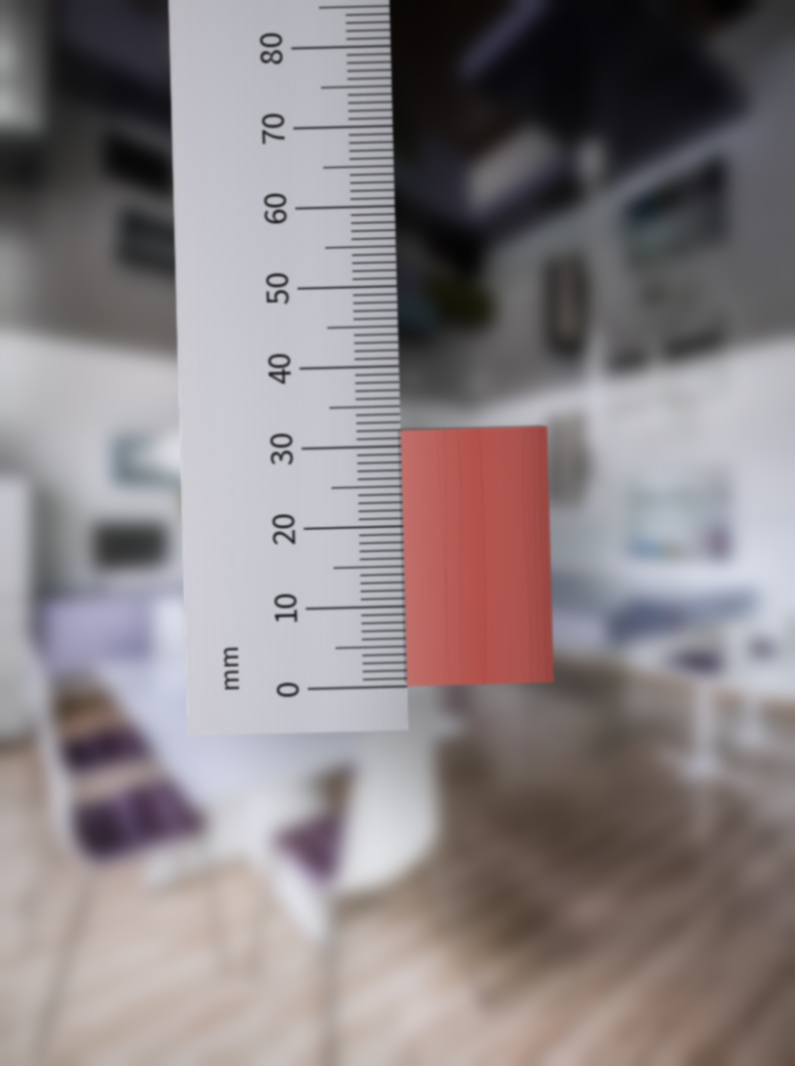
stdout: 32 mm
